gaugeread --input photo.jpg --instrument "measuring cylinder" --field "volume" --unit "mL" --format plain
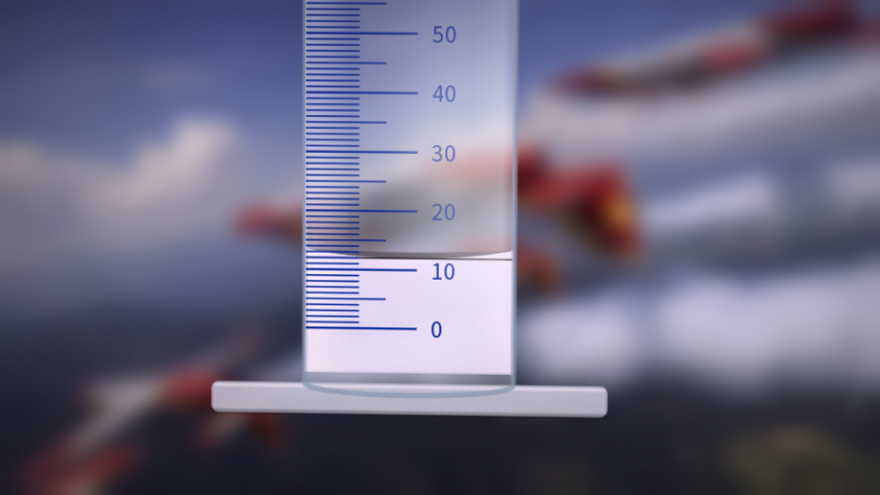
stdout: 12 mL
